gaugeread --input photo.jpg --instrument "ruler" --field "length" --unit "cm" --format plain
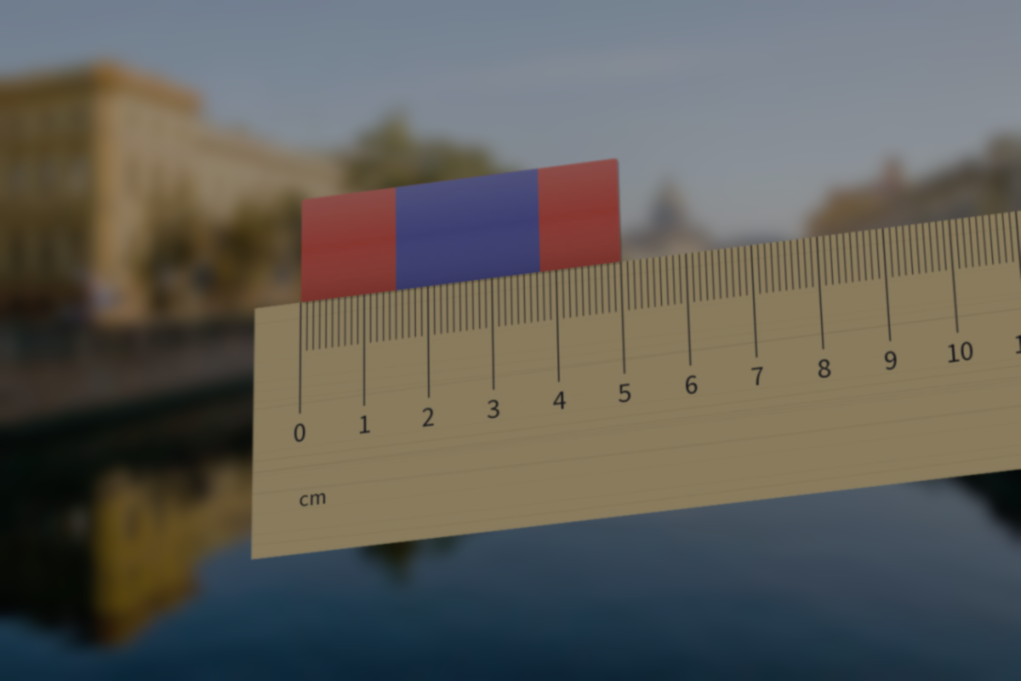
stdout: 5 cm
